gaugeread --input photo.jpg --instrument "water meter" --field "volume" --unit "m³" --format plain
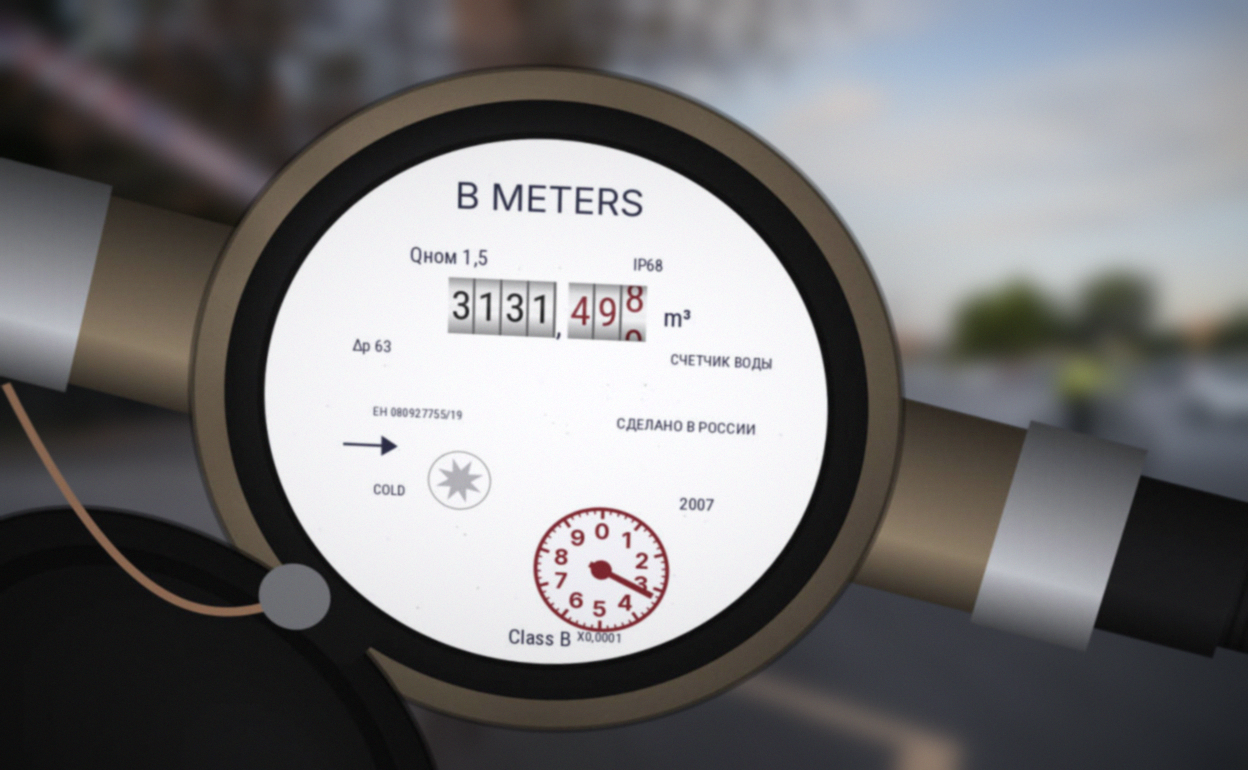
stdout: 3131.4983 m³
